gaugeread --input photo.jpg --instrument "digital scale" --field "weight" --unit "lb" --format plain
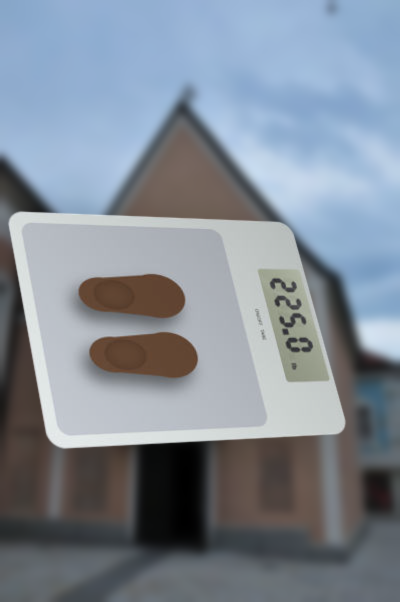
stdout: 225.0 lb
